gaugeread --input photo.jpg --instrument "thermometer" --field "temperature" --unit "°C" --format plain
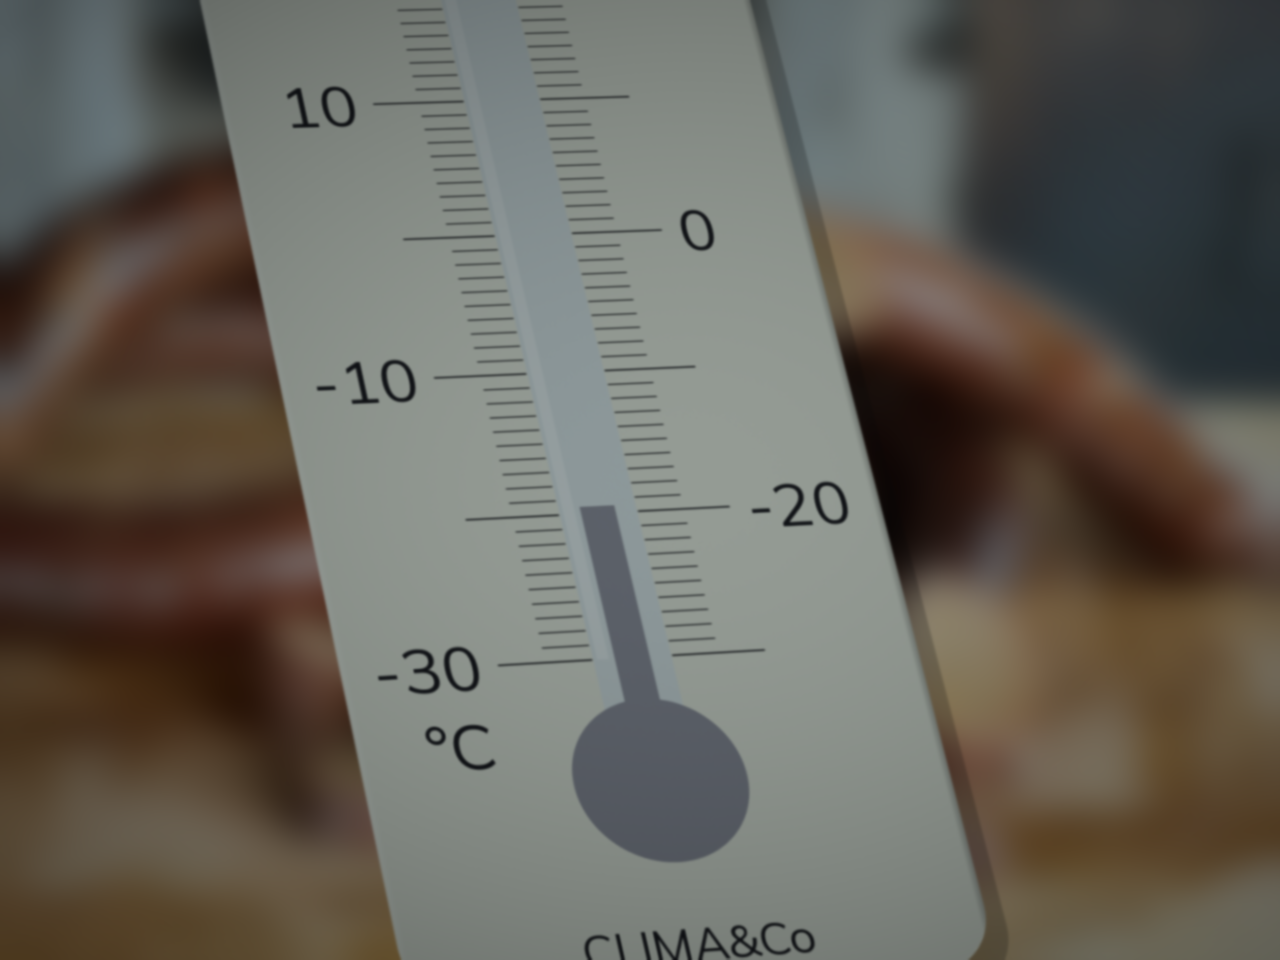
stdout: -19.5 °C
